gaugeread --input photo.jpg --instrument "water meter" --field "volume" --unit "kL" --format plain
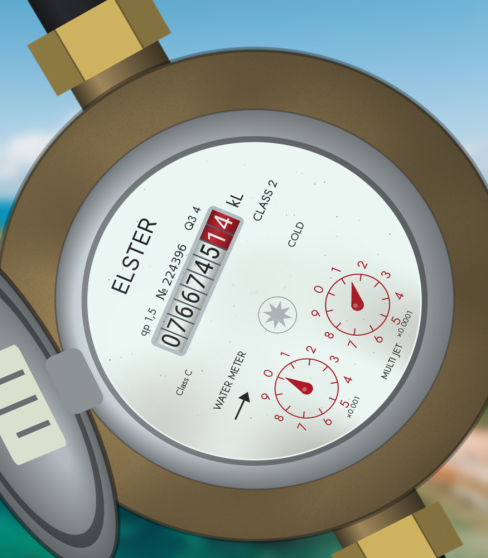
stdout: 766745.1401 kL
